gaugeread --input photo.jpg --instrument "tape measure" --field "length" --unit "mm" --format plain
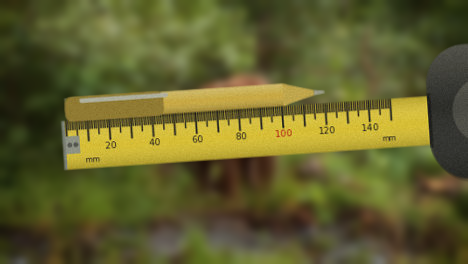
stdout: 120 mm
